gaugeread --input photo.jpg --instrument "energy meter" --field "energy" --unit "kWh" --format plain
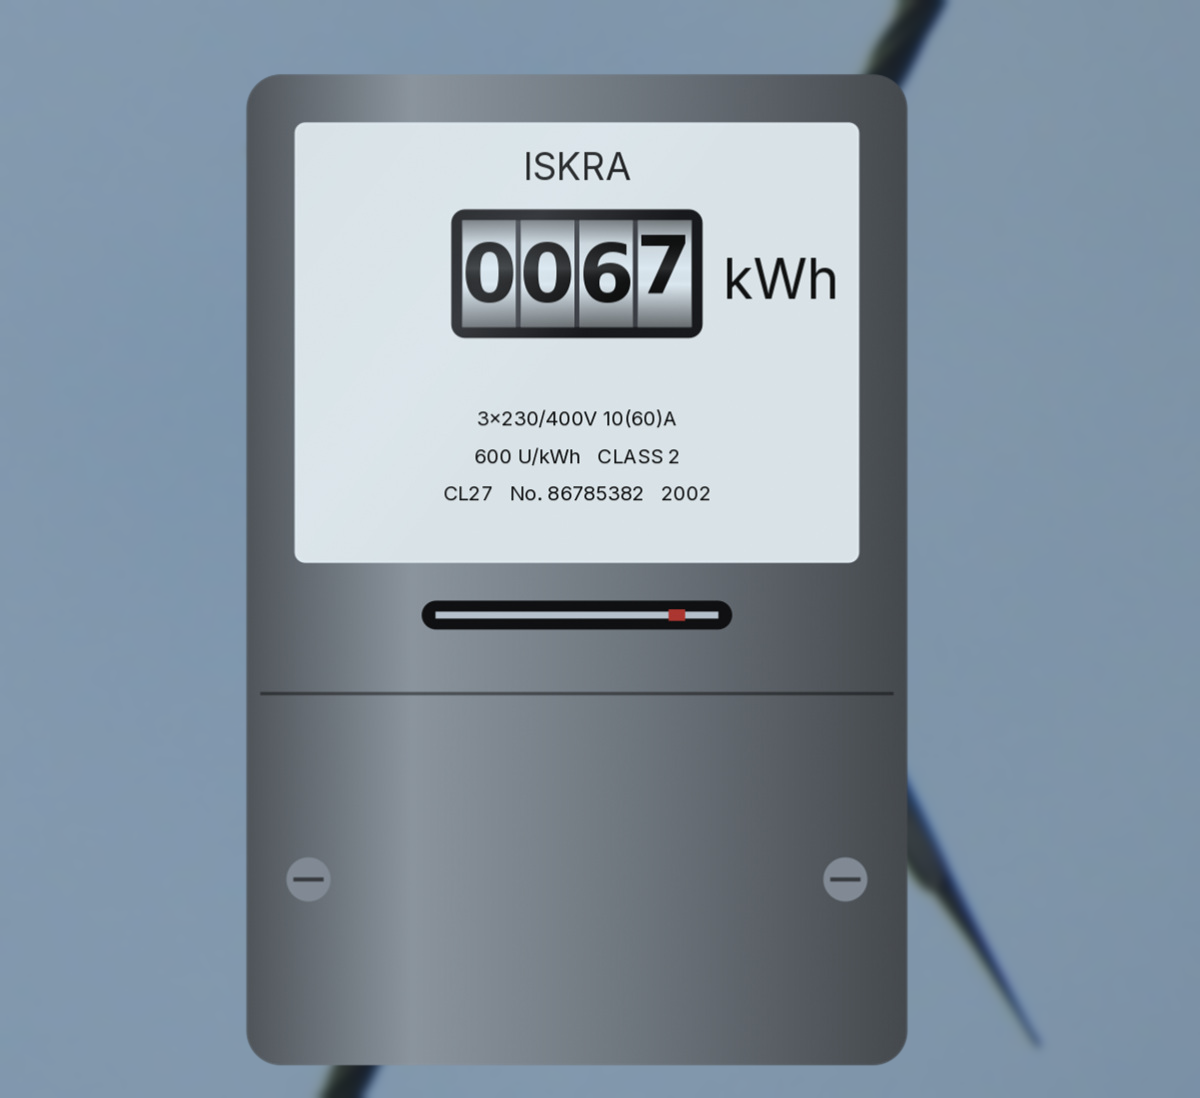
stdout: 67 kWh
